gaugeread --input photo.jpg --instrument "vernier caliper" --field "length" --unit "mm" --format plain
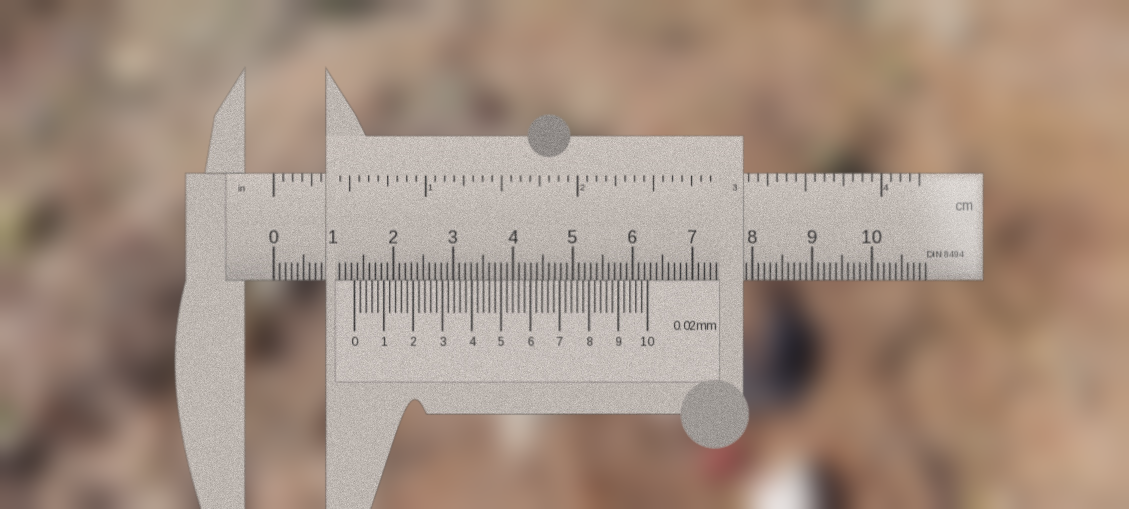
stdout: 13.5 mm
